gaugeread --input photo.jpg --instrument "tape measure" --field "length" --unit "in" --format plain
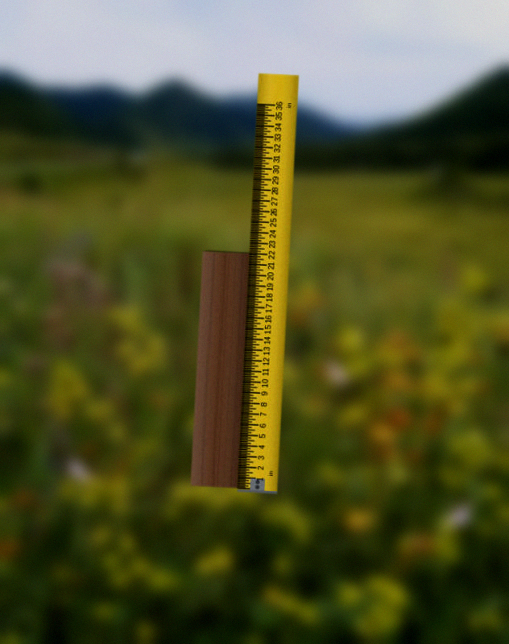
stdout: 22 in
